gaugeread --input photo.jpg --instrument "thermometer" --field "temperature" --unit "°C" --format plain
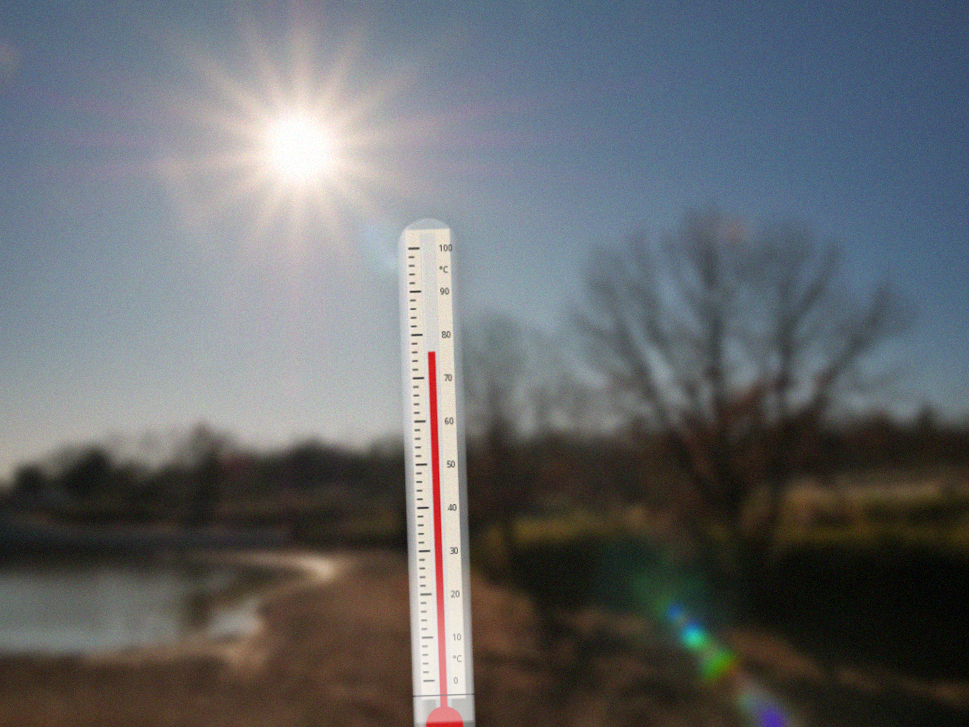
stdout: 76 °C
